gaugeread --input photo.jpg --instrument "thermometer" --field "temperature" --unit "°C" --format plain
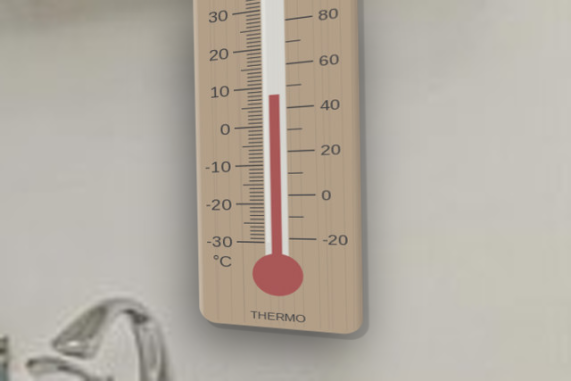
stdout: 8 °C
